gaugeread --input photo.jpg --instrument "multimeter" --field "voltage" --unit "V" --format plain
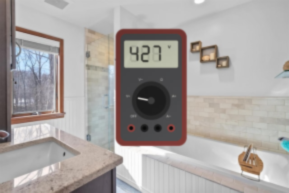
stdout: 427 V
